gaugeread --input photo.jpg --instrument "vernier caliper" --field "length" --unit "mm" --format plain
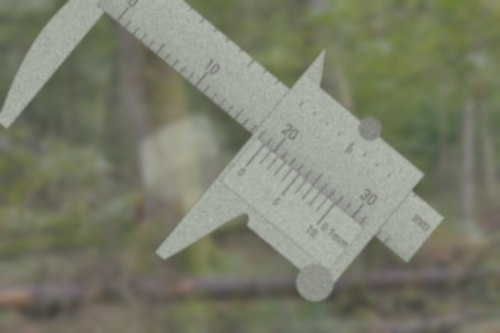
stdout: 18.8 mm
